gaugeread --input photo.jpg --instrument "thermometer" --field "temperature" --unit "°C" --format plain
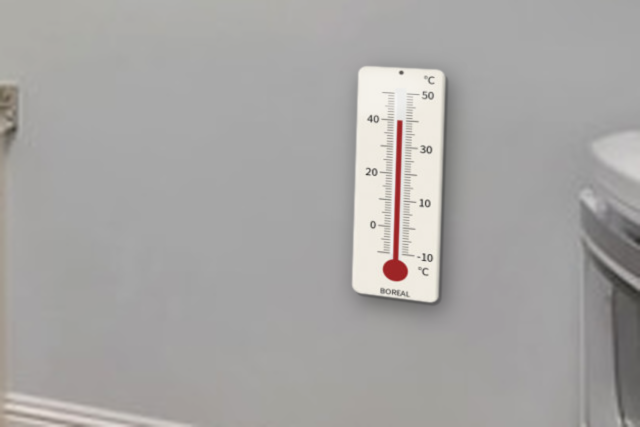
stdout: 40 °C
